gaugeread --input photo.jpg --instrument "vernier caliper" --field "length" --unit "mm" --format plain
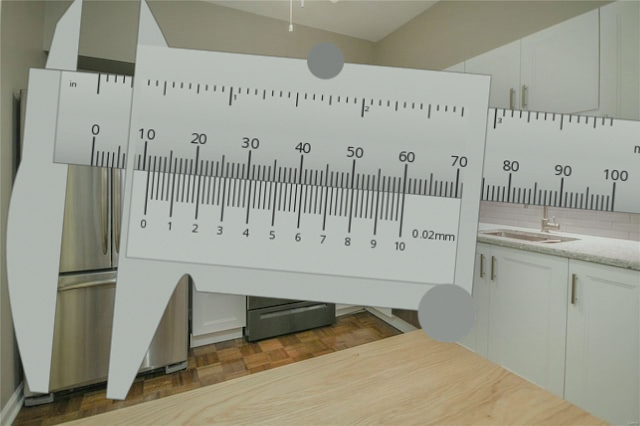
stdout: 11.0 mm
